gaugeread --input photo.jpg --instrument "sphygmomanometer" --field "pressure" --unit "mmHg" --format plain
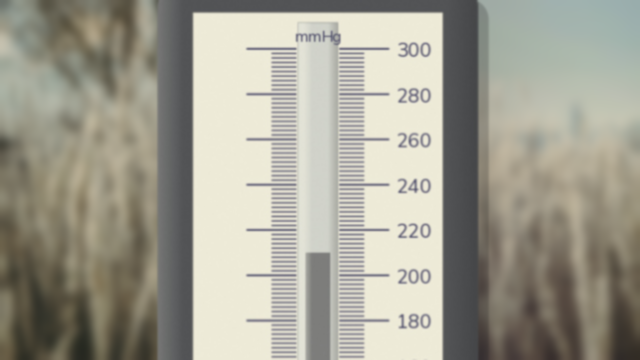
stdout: 210 mmHg
